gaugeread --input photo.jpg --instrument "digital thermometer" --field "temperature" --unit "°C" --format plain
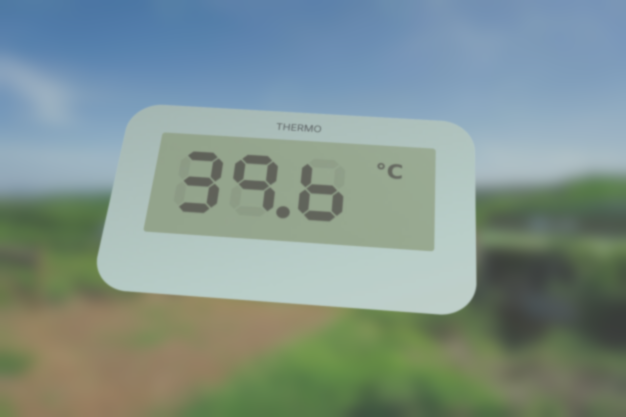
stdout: 39.6 °C
